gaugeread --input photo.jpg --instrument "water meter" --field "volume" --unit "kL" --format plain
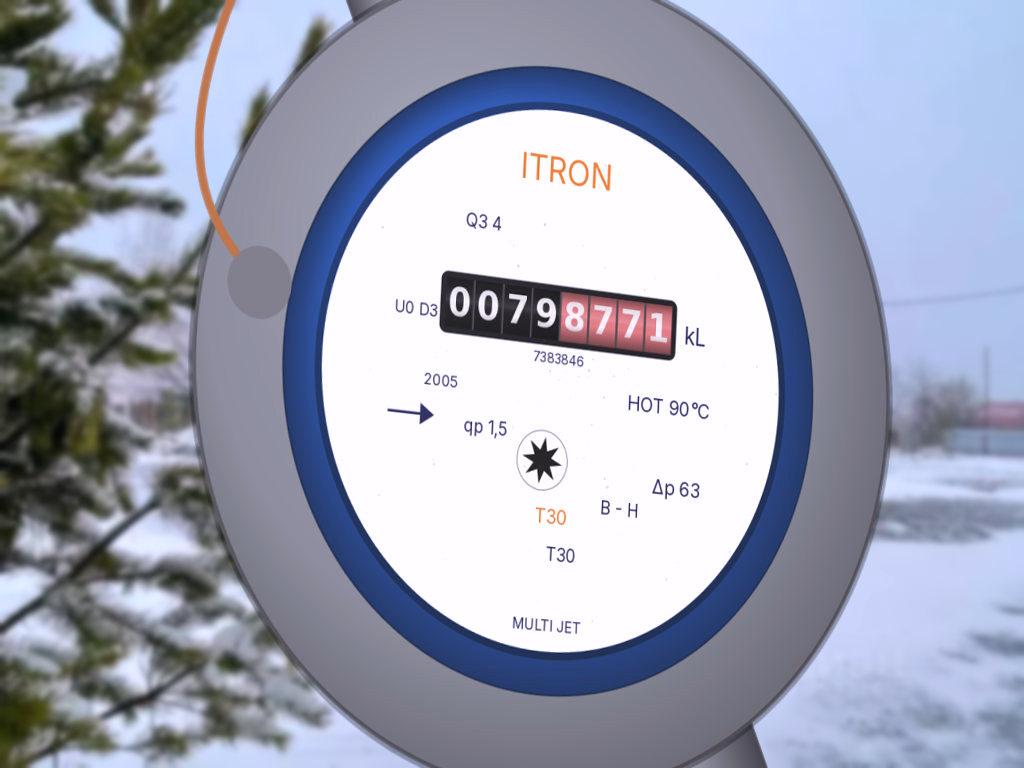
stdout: 79.8771 kL
